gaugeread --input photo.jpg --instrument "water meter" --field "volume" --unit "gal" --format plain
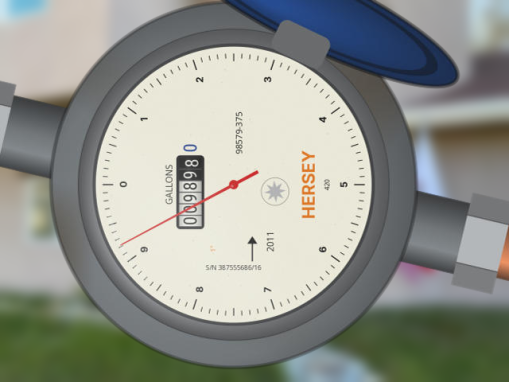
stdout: 98979.2 gal
